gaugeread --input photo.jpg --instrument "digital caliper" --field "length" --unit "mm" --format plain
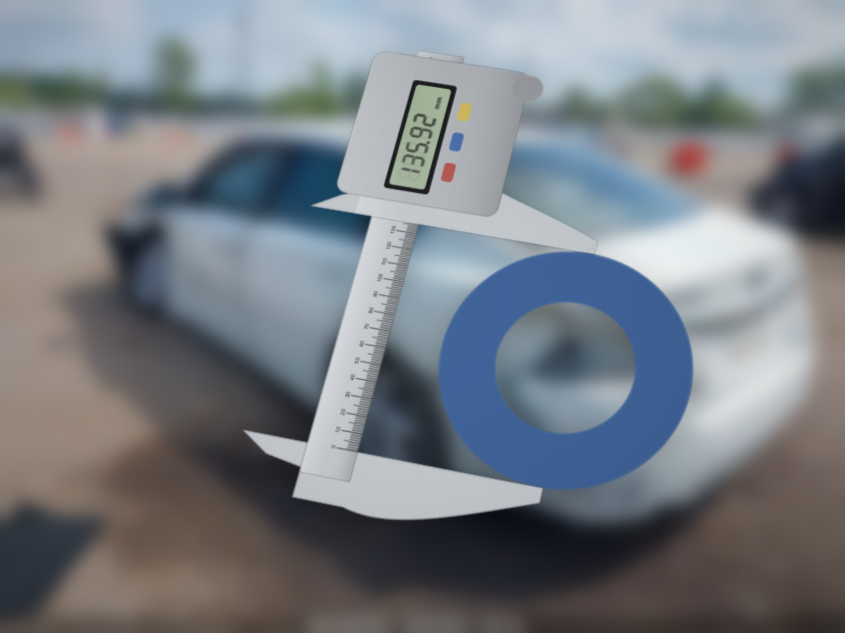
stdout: 135.92 mm
